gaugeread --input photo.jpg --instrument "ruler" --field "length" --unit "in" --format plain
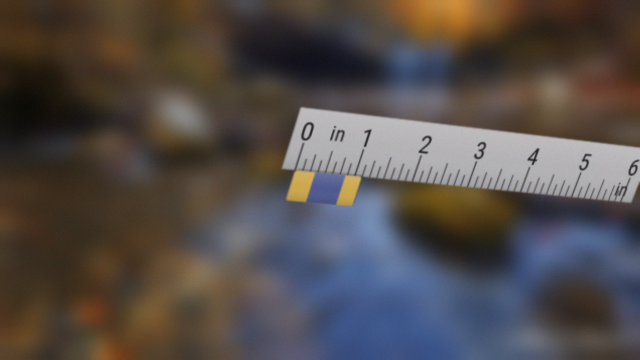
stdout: 1.125 in
